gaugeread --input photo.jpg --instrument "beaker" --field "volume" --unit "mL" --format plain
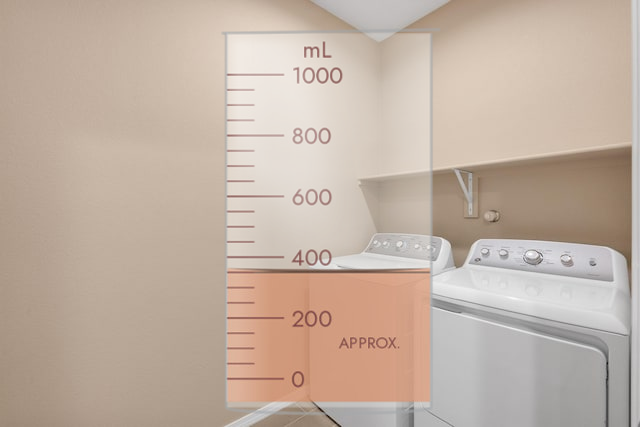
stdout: 350 mL
